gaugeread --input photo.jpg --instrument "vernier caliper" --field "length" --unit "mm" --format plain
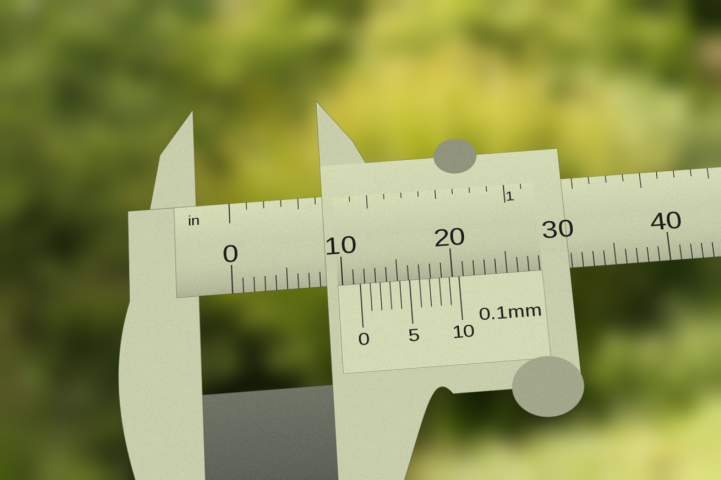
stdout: 11.6 mm
